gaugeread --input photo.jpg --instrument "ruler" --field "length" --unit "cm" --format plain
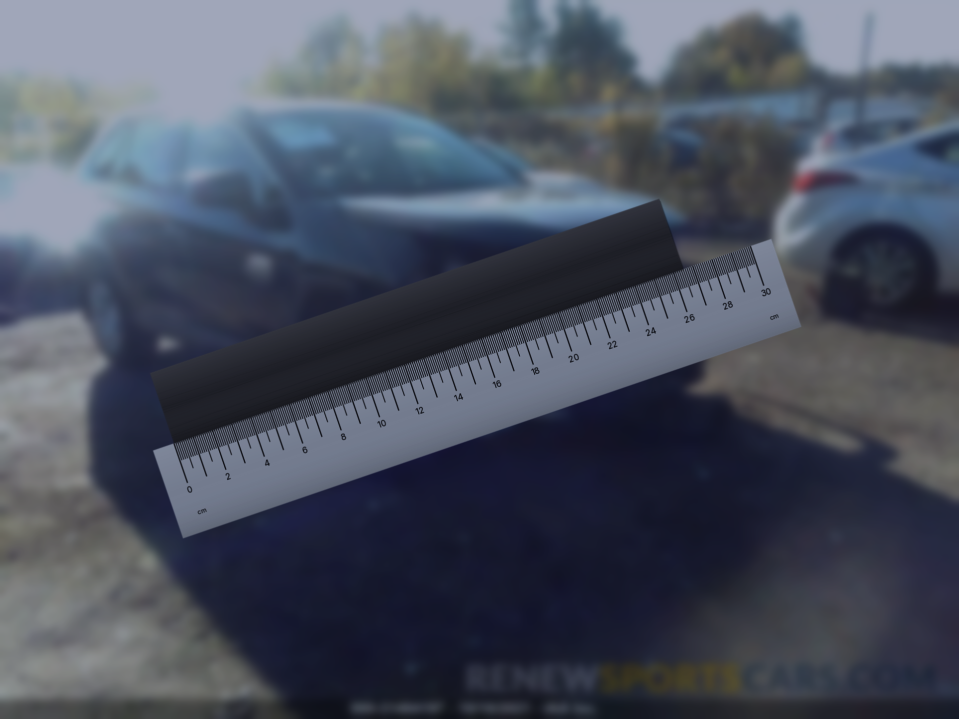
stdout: 26.5 cm
